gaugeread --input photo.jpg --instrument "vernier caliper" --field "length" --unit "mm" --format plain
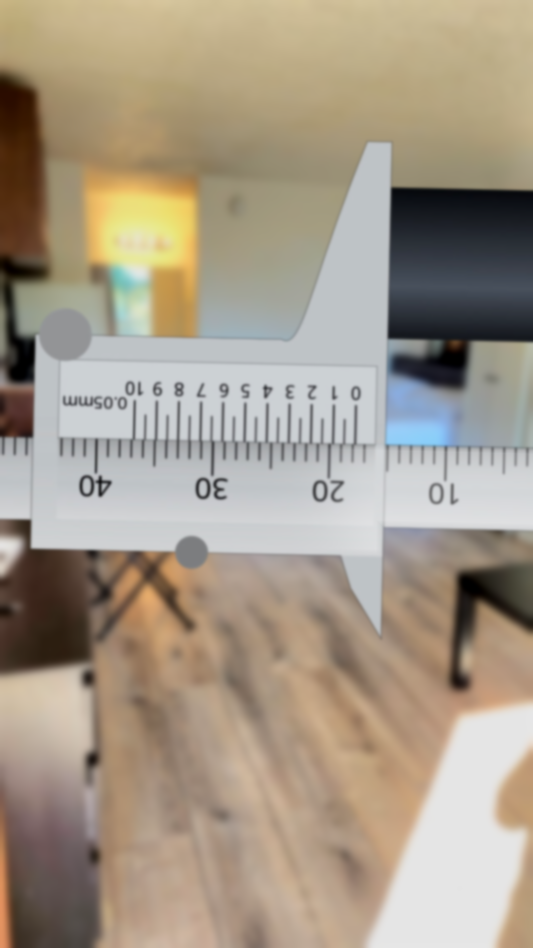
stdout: 17.8 mm
